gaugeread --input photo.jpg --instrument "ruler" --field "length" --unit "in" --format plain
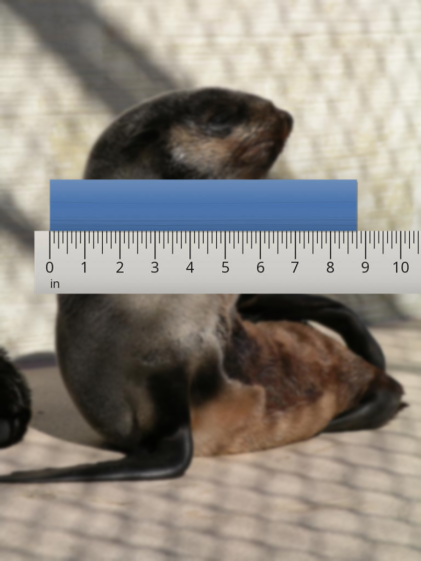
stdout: 8.75 in
